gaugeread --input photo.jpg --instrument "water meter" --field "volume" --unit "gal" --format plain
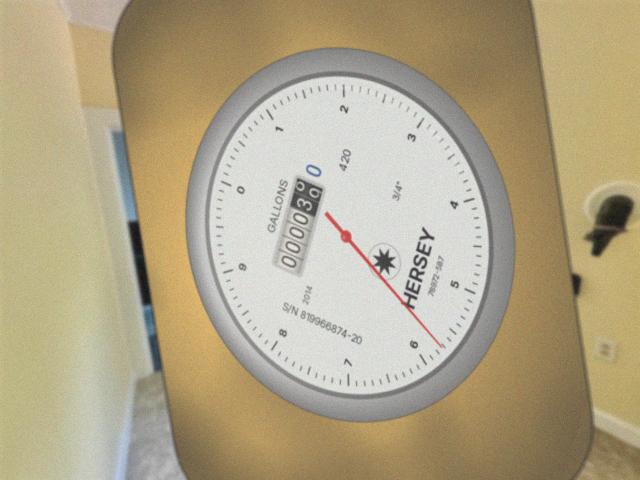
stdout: 385.7 gal
